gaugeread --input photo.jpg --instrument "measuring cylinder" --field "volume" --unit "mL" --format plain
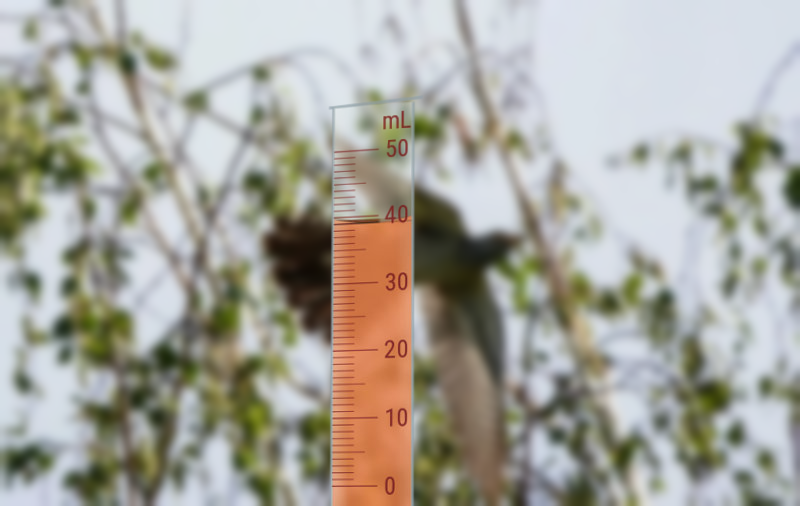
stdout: 39 mL
